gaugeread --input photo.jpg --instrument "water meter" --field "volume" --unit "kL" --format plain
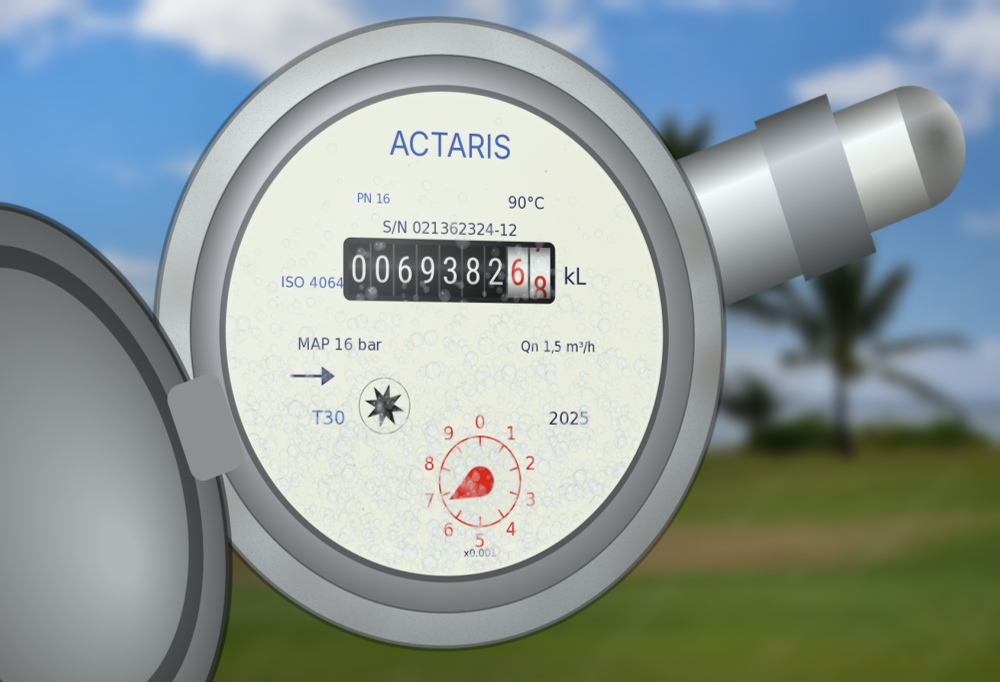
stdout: 69382.676 kL
